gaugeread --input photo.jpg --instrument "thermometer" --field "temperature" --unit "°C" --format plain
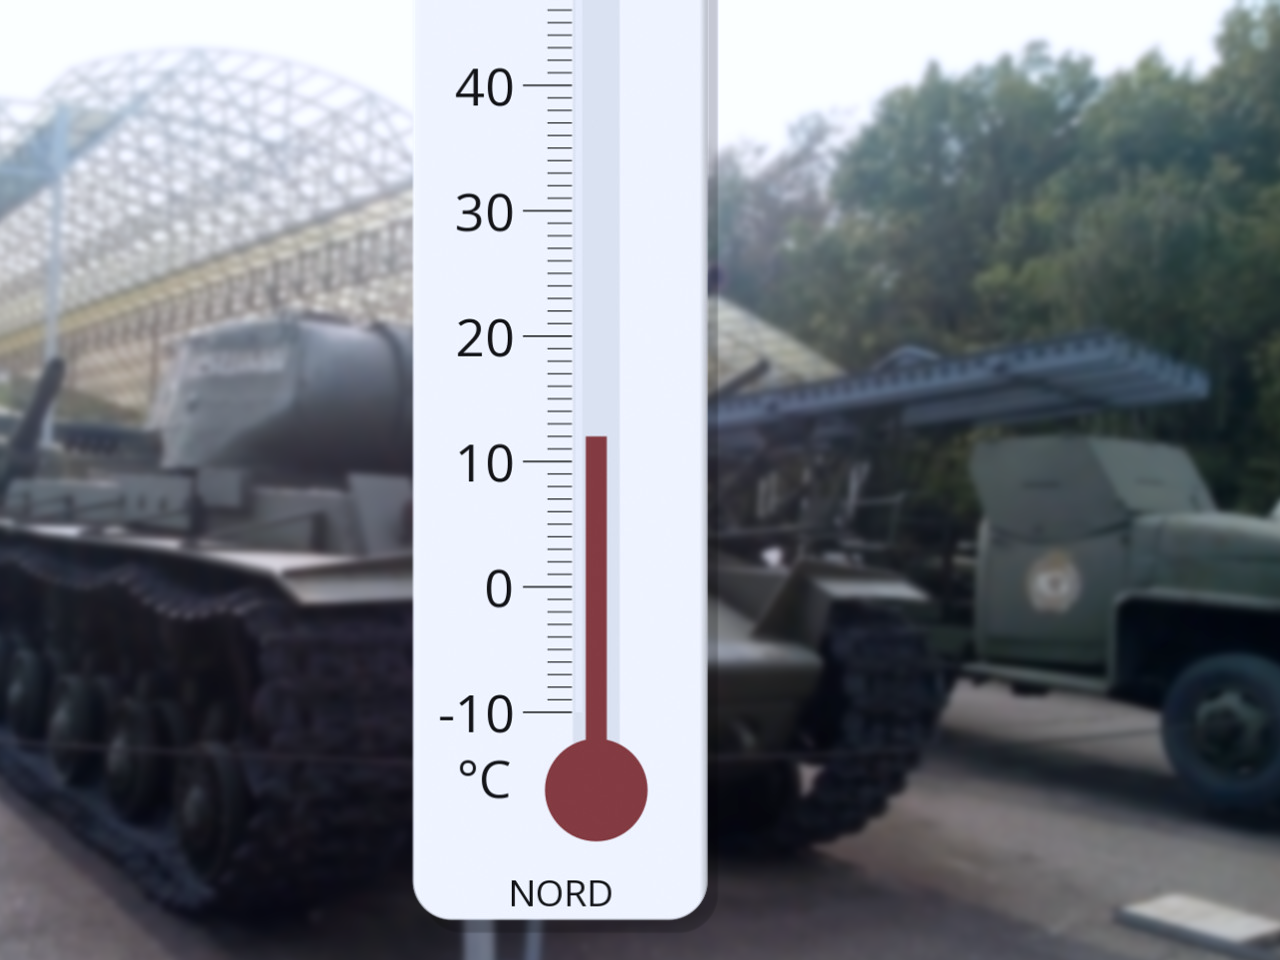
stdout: 12 °C
